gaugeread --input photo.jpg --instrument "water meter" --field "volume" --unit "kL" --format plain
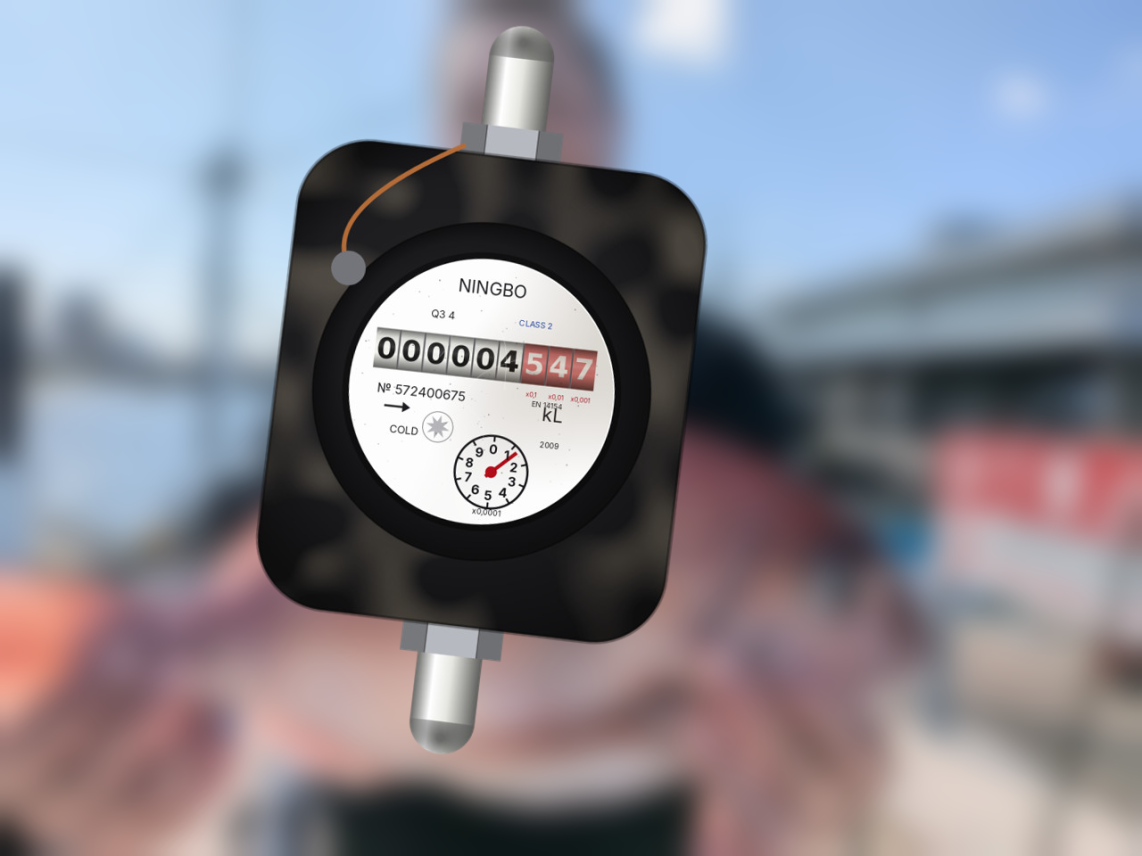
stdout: 4.5471 kL
